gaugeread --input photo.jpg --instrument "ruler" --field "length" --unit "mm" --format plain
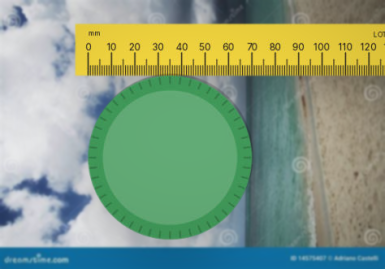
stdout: 70 mm
